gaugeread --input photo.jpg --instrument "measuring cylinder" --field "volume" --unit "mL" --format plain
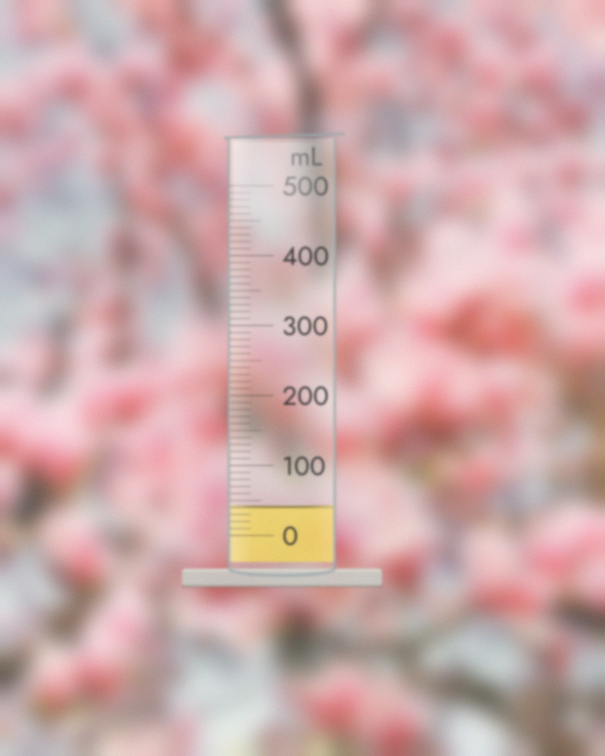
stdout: 40 mL
